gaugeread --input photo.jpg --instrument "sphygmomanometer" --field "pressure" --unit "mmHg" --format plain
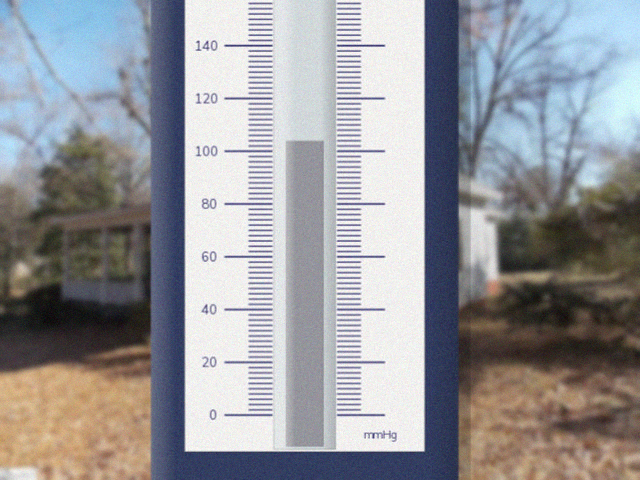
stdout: 104 mmHg
